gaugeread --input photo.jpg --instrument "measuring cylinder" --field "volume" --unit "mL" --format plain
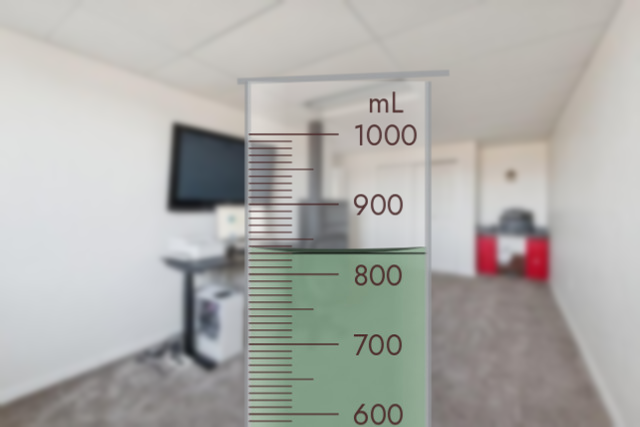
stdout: 830 mL
